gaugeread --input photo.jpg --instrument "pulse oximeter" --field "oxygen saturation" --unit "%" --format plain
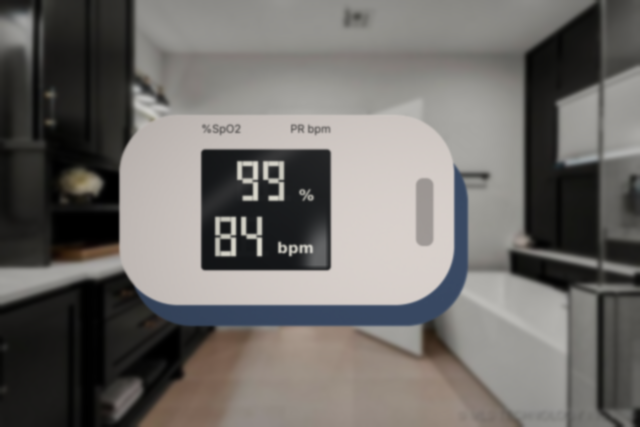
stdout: 99 %
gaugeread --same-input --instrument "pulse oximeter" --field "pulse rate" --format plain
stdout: 84 bpm
